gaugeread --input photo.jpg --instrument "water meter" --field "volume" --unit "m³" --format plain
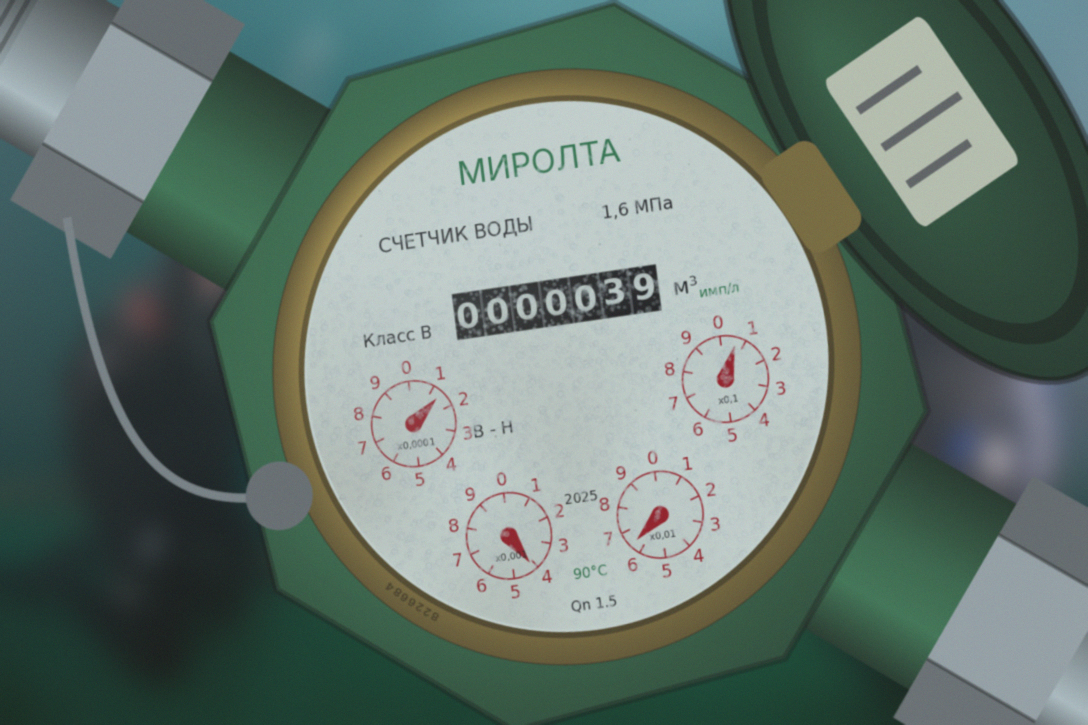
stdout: 39.0641 m³
